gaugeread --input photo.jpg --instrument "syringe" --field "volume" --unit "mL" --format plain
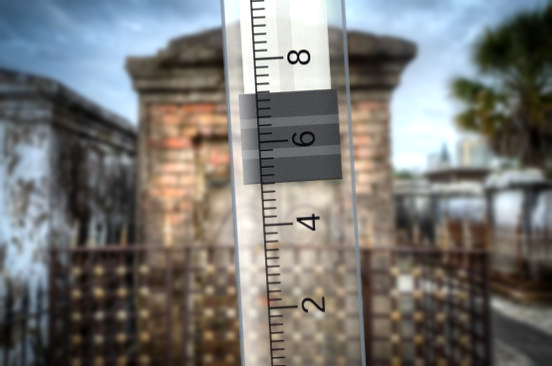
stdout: 5 mL
